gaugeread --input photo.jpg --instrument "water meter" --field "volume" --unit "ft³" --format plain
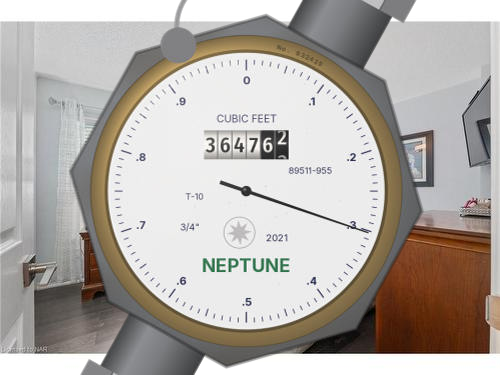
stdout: 364762.30 ft³
